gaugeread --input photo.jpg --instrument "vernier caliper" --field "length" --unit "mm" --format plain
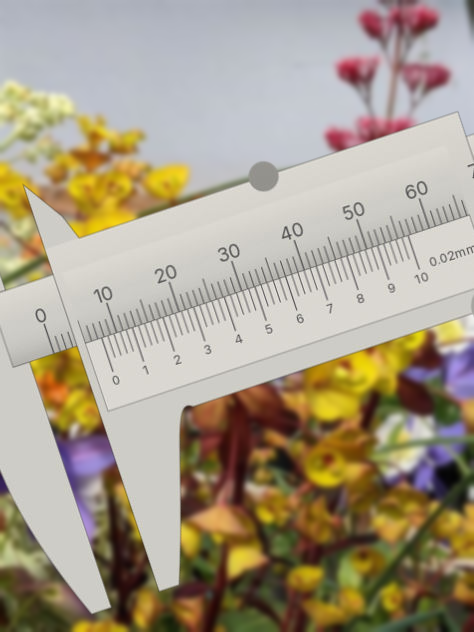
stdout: 7.6 mm
